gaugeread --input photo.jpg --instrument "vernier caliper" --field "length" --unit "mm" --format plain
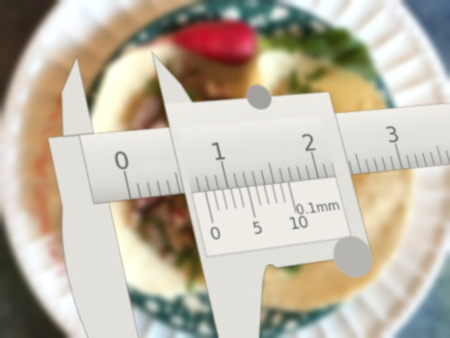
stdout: 7.6 mm
